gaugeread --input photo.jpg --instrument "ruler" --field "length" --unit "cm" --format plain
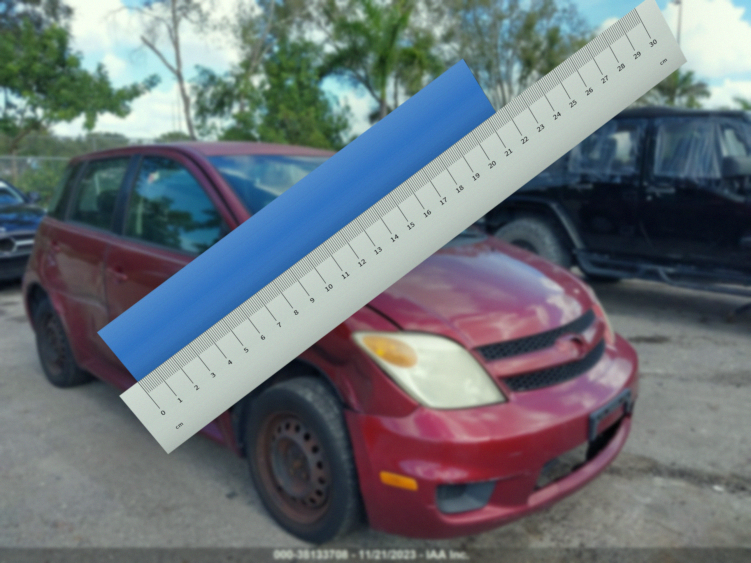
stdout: 21.5 cm
